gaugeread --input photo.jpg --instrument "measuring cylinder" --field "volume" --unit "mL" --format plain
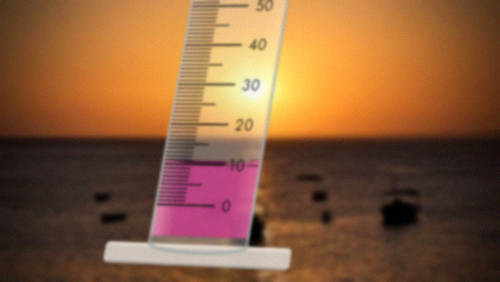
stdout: 10 mL
